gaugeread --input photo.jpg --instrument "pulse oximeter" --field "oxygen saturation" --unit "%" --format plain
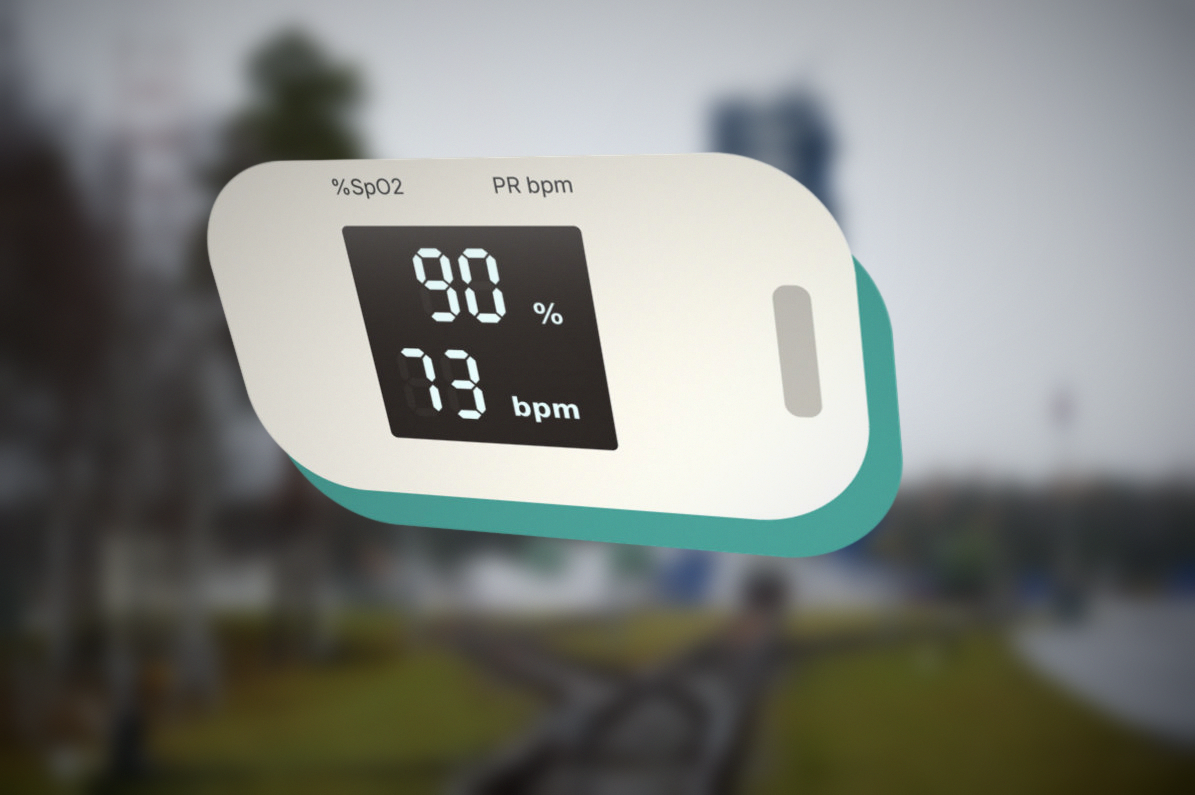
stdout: 90 %
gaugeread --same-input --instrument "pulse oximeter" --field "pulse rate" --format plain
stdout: 73 bpm
